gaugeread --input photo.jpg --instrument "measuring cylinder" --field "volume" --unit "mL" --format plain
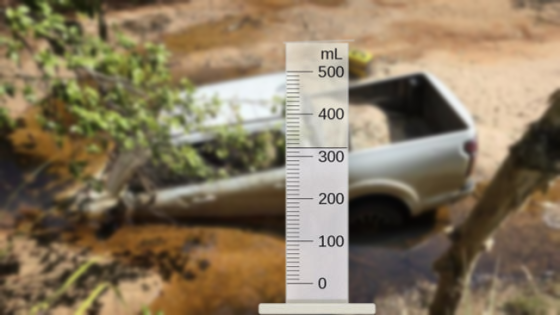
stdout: 320 mL
